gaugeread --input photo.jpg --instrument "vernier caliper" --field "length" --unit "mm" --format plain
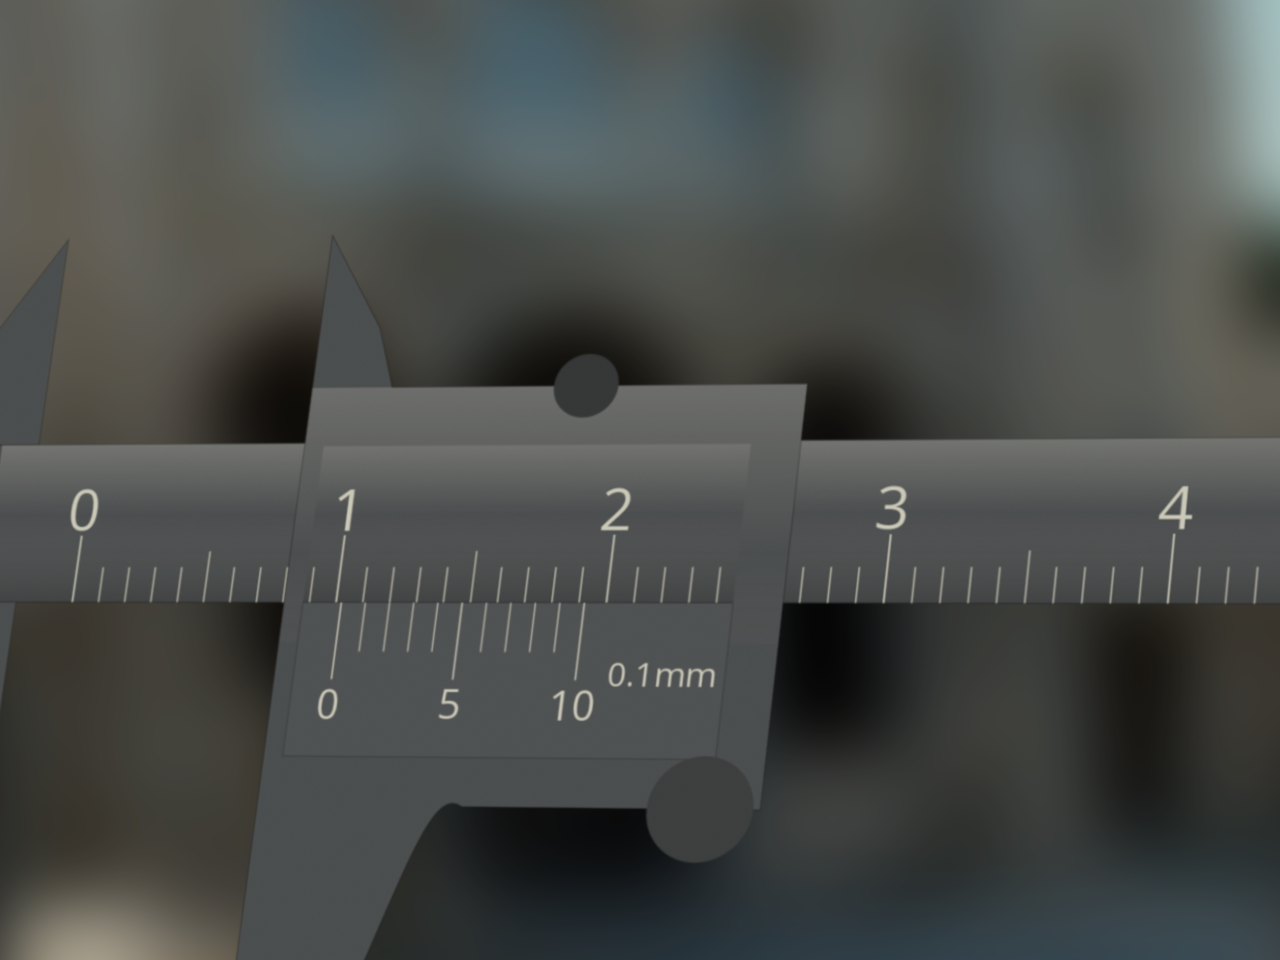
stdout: 10.2 mm
